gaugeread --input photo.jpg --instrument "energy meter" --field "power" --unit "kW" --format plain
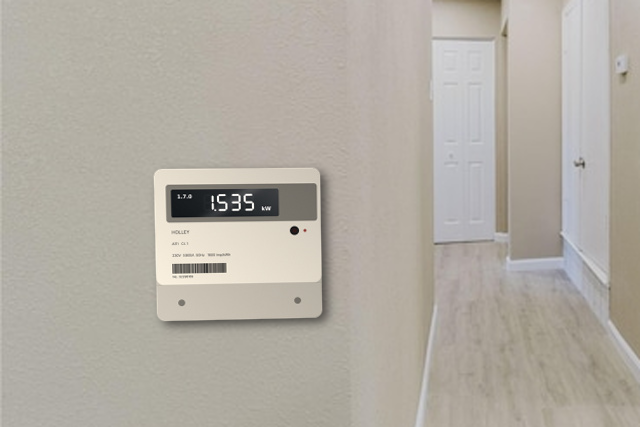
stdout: 1.535 kW
